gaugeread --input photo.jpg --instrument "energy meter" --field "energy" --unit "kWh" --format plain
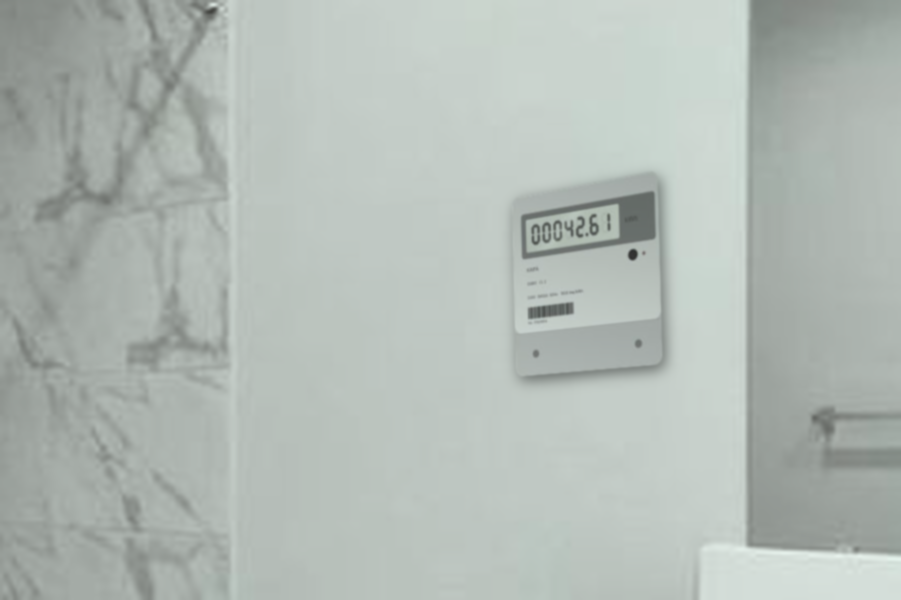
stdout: 42.61 kWh
